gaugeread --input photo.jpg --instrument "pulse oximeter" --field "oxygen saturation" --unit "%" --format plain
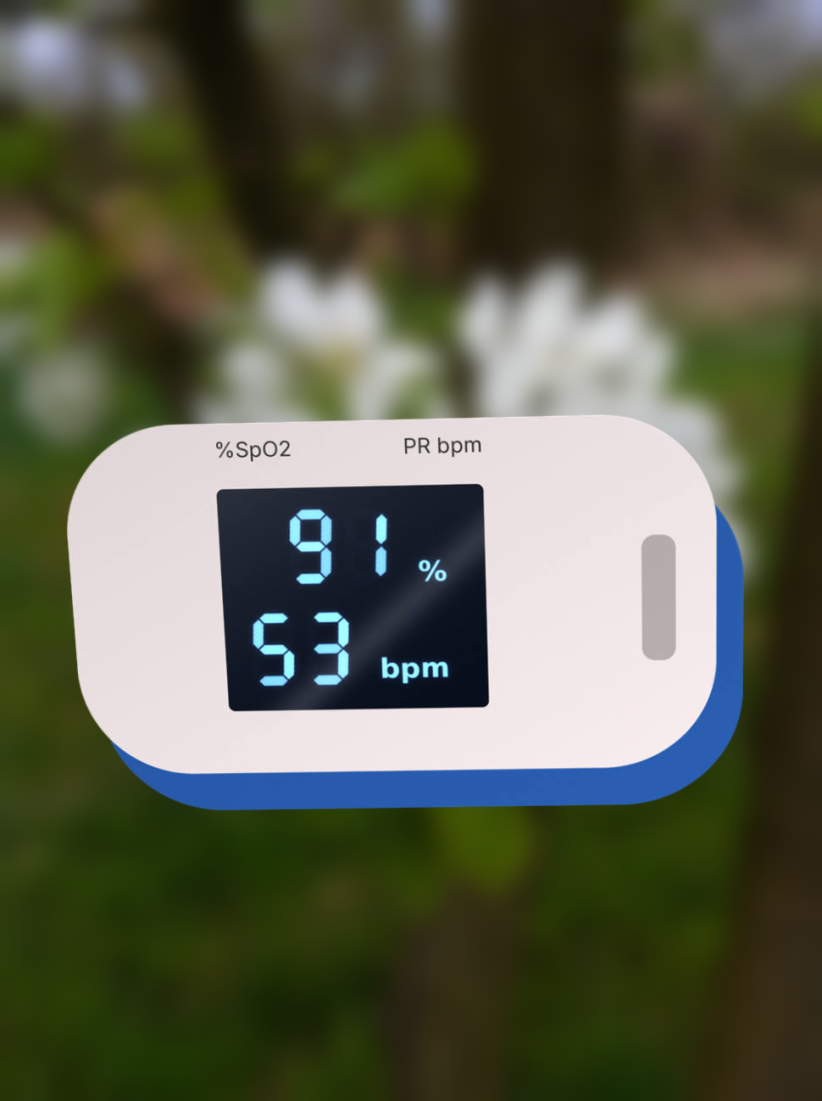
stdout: 91 %
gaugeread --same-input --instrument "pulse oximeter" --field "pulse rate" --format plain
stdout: 53 bpm
